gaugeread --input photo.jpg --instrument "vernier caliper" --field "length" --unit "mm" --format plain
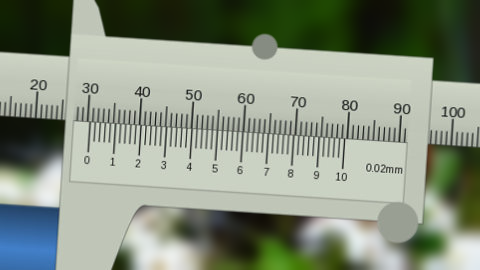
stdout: 30.5 mm
